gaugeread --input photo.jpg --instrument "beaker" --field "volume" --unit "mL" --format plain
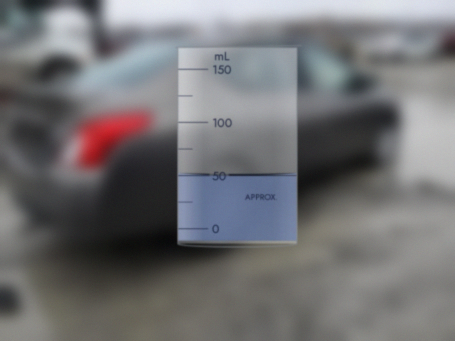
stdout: 50 mL
